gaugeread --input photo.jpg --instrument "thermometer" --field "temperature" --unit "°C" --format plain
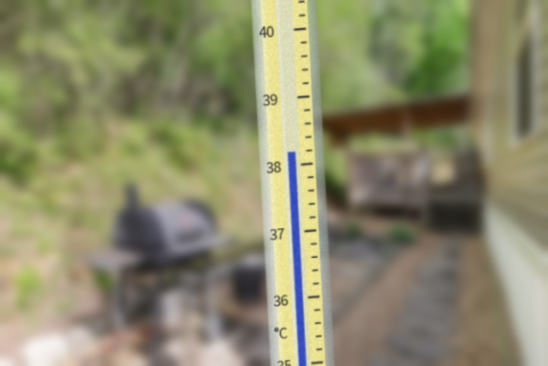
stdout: 38.2 °C
